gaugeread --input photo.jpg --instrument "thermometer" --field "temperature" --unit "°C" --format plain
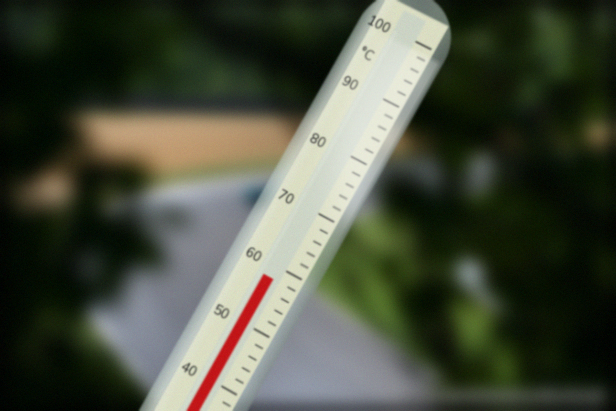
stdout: 58 °C
